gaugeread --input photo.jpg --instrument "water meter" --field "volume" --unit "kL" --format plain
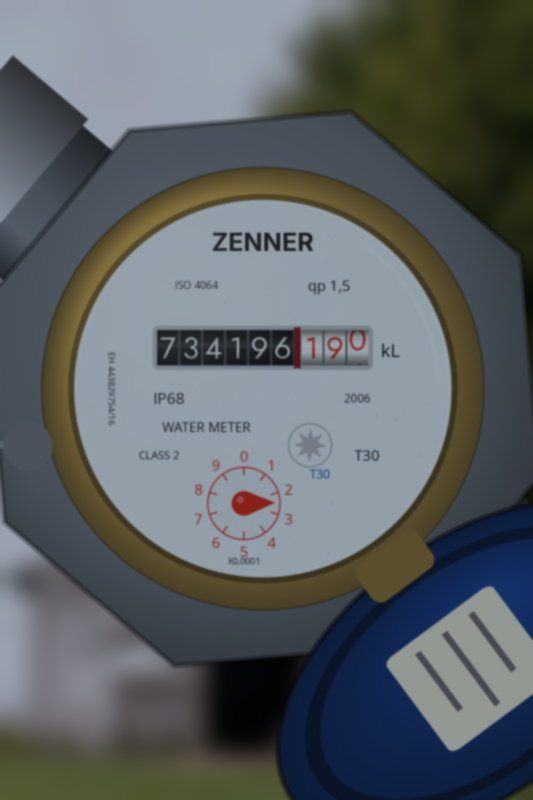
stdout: 734196.1902 kL
